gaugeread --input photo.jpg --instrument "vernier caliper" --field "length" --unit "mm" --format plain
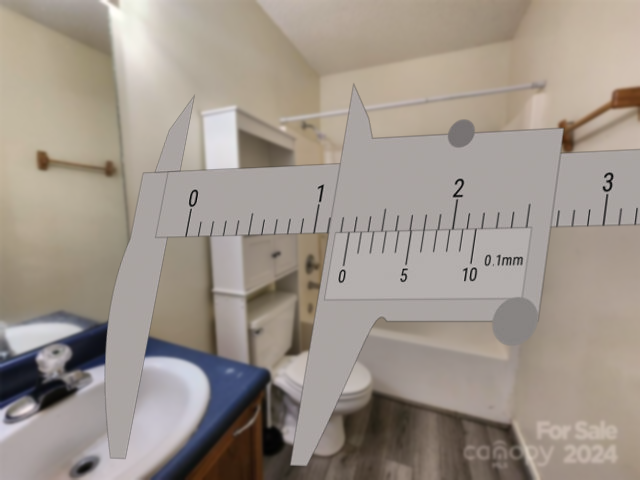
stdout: 12.6 mm
